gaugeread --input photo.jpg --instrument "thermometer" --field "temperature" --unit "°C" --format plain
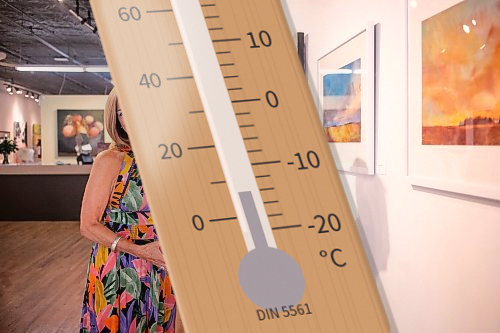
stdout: -14 °C
